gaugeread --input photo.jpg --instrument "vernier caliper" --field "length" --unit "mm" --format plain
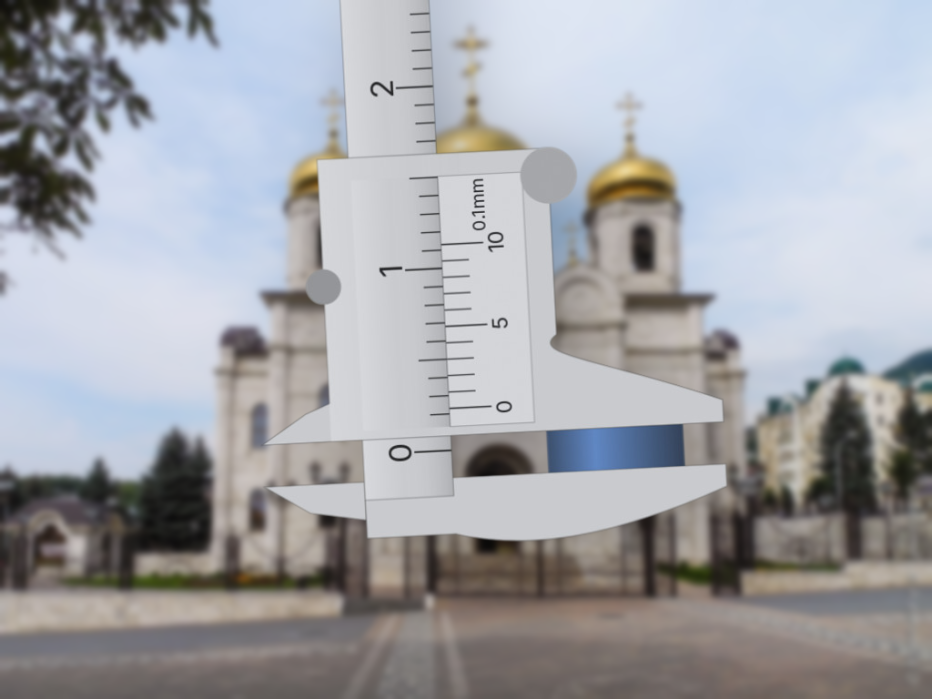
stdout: 2.3 mm
